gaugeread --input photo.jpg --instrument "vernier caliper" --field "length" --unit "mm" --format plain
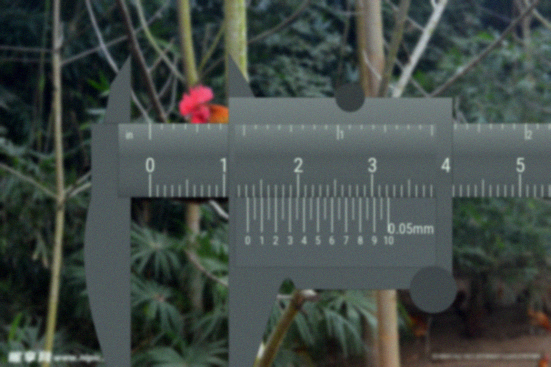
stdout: 13.2 mm
